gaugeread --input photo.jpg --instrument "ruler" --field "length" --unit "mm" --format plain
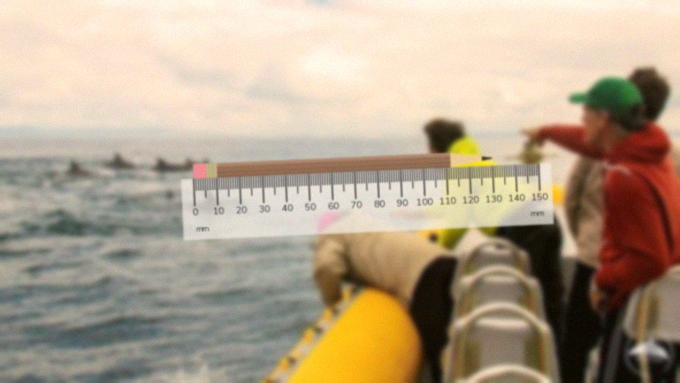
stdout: 130 mm
